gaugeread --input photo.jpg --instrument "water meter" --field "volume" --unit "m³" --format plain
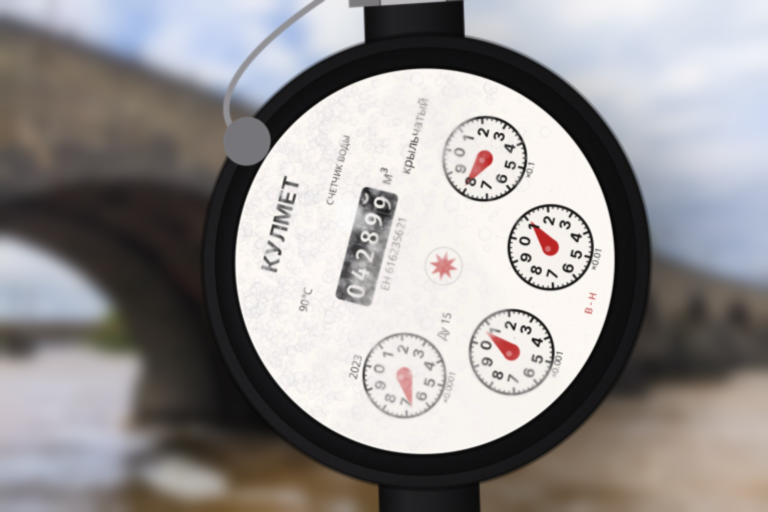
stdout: 42898.8106 m³
